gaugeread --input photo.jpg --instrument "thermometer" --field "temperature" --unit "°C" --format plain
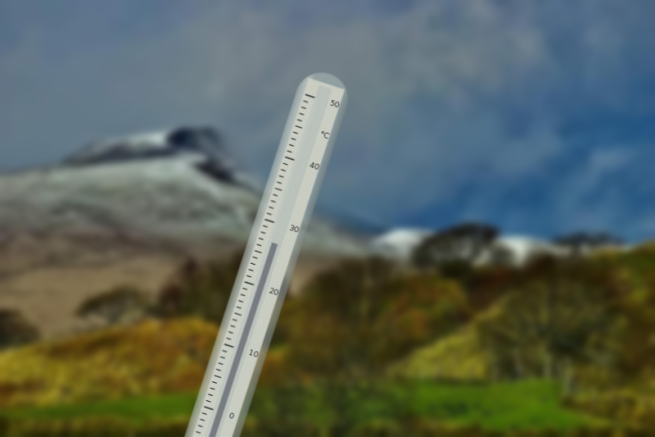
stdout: 27 °C
